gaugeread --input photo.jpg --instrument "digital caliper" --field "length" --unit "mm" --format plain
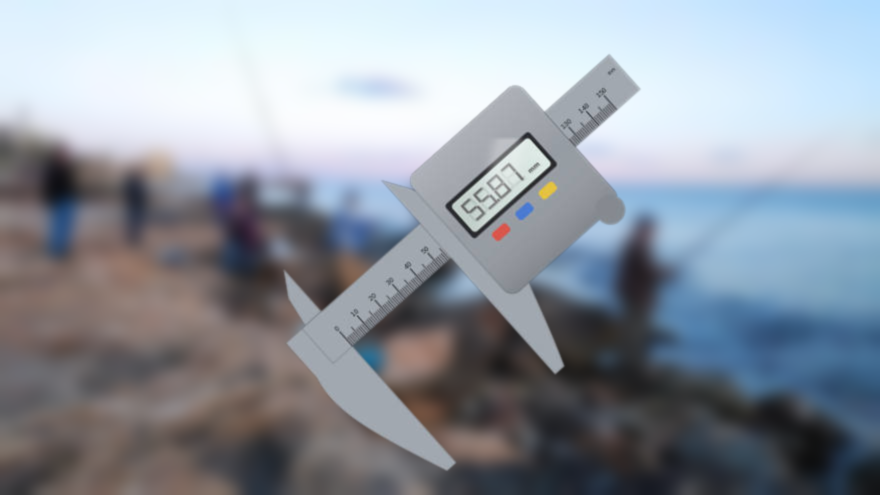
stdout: 55.87 mm
